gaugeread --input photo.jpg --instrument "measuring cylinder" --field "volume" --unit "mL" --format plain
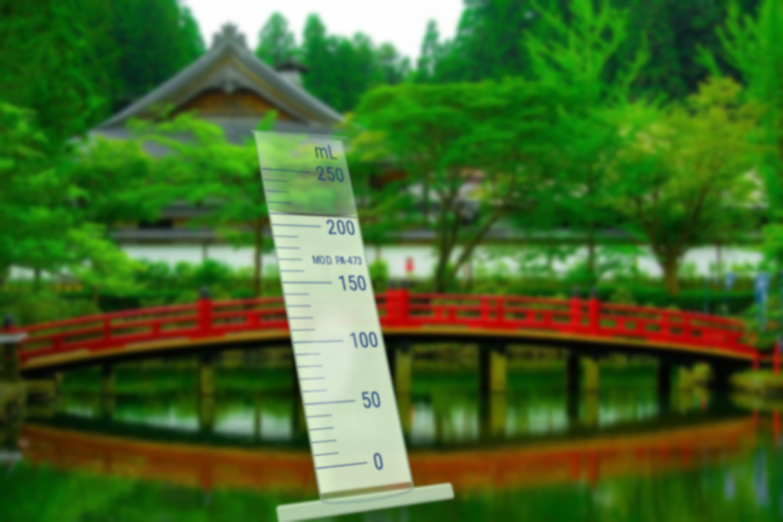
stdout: 210 mL
